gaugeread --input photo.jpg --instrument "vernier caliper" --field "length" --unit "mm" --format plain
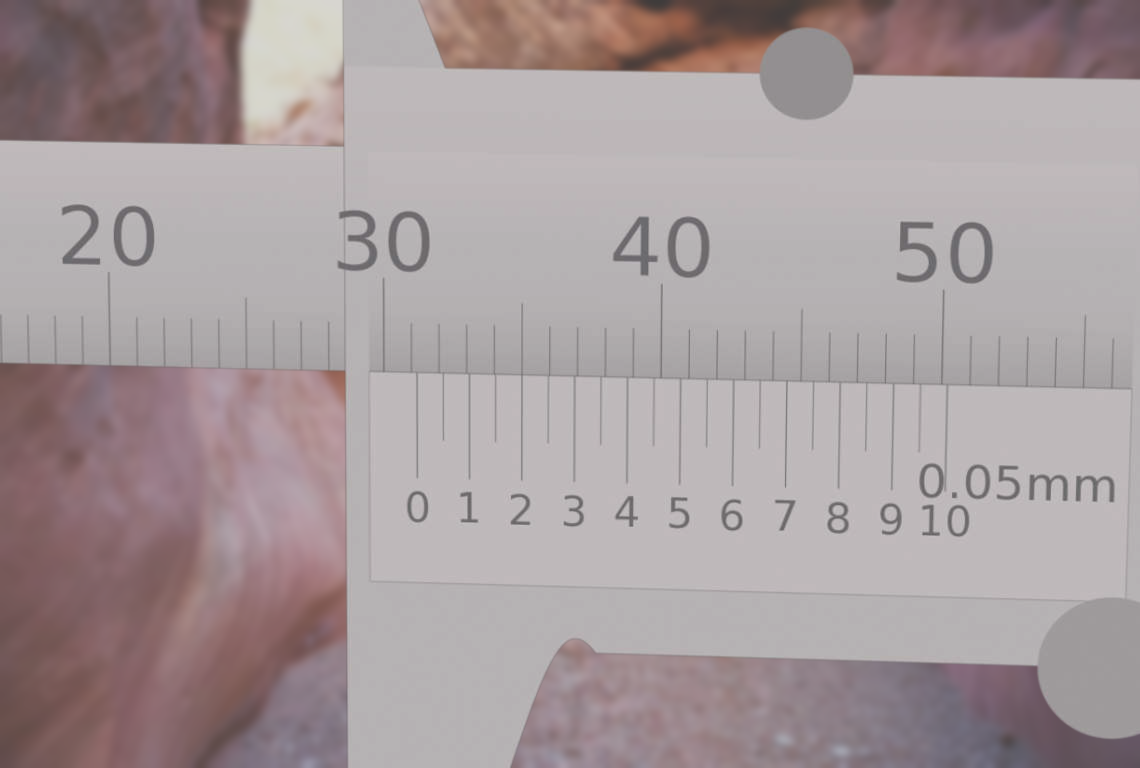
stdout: 31.20 mm
